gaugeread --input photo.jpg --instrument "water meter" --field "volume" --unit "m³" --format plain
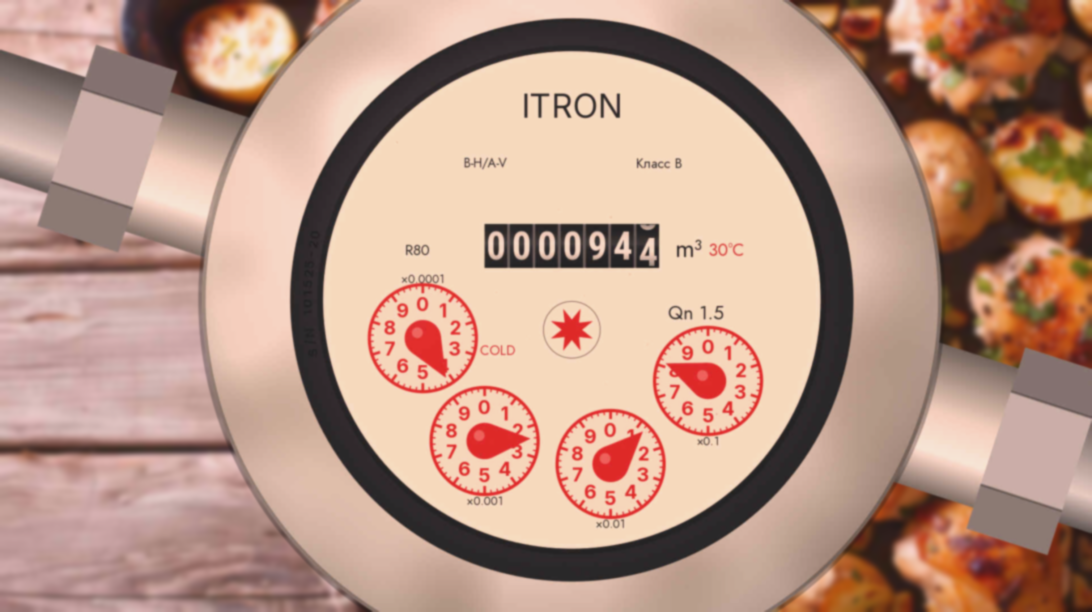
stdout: 943.8124 m³
